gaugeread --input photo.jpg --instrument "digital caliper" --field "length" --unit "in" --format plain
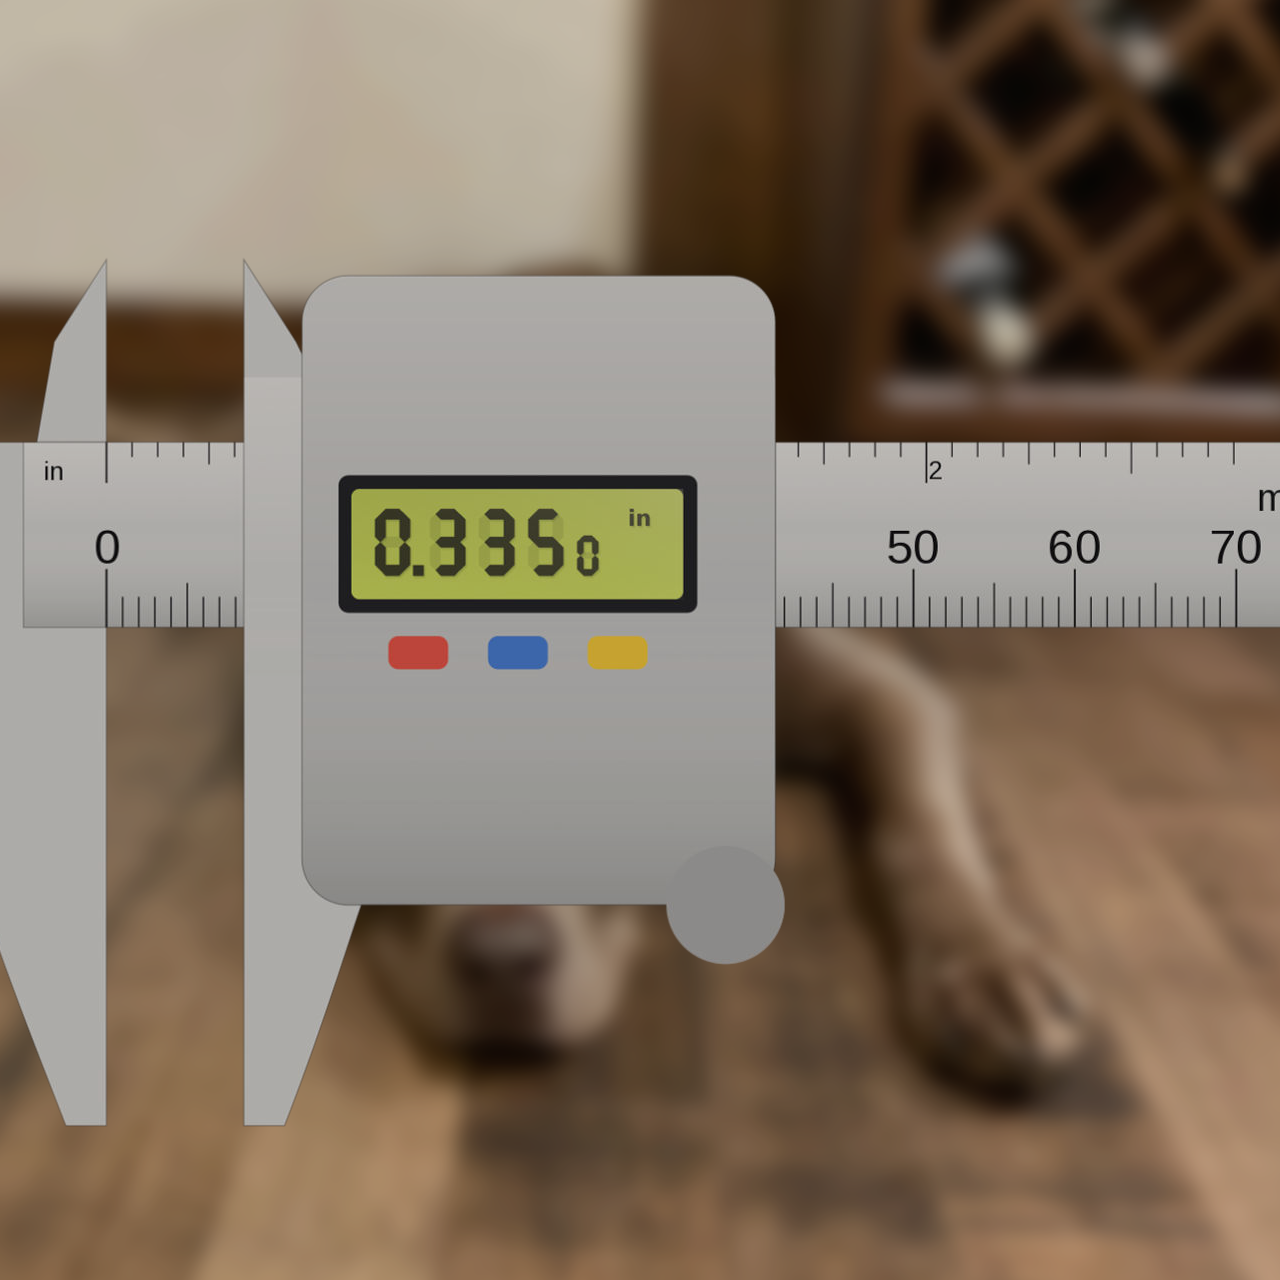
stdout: 0.3350 in
